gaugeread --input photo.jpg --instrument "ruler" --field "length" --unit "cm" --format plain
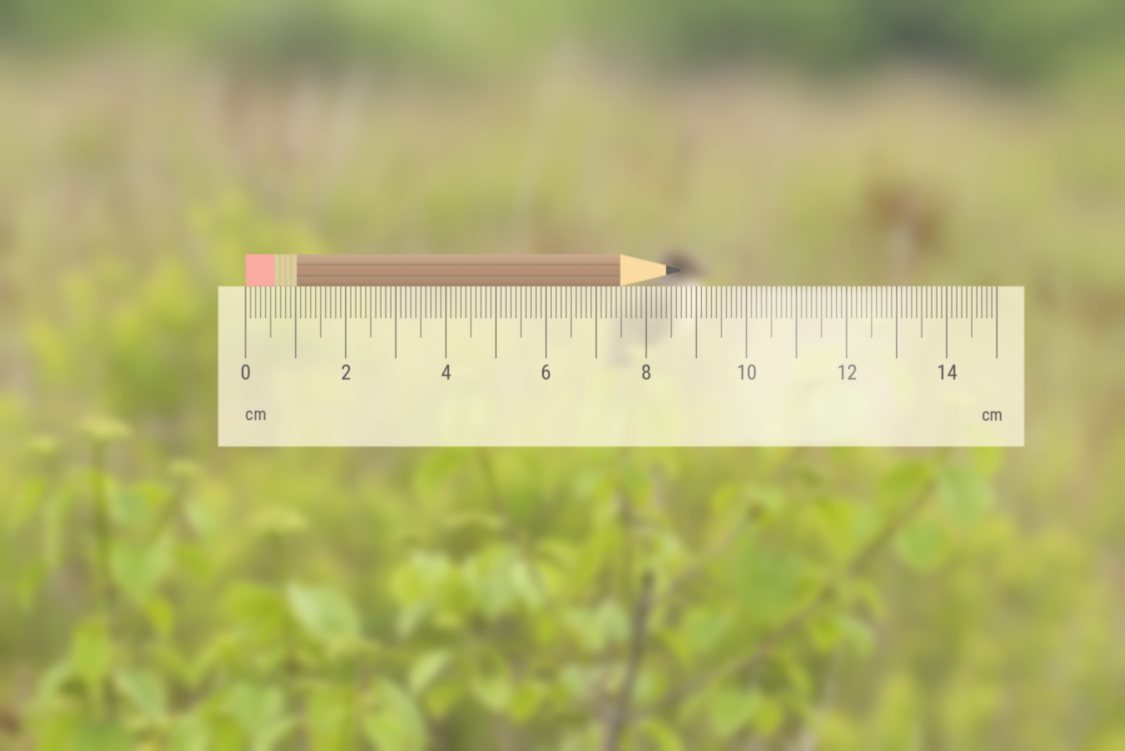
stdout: 8.7 cm
